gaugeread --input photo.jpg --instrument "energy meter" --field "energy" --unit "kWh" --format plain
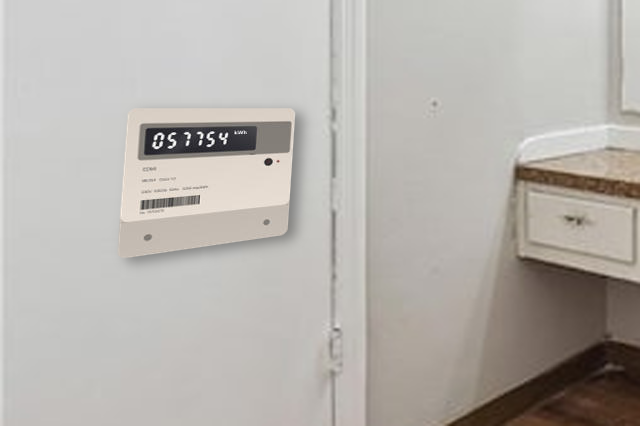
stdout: 57754 kWh
